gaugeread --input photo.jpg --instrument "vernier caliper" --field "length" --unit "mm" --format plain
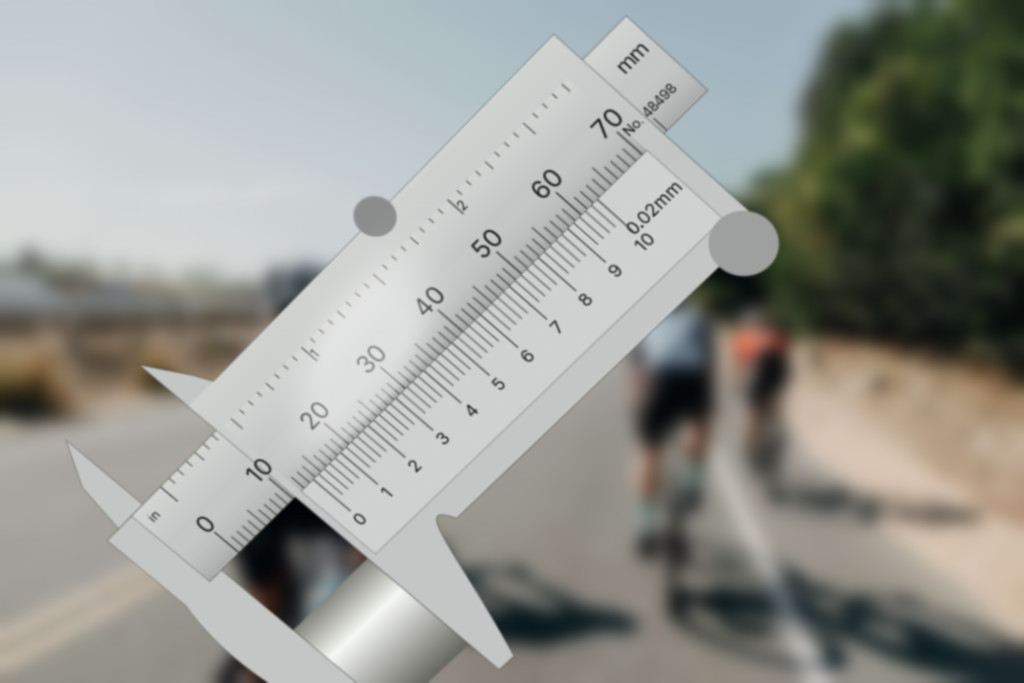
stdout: 13.6 mm
